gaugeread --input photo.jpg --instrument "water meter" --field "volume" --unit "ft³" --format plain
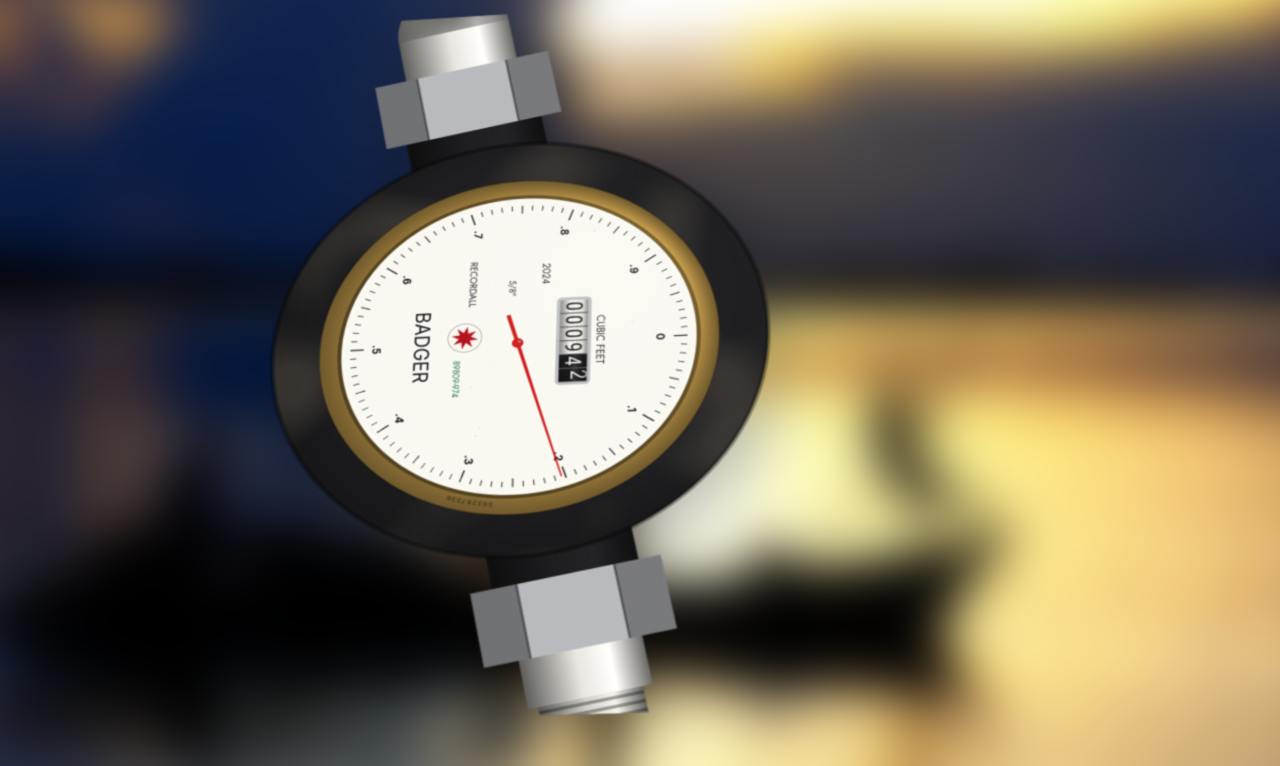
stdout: 942.20 ft³
